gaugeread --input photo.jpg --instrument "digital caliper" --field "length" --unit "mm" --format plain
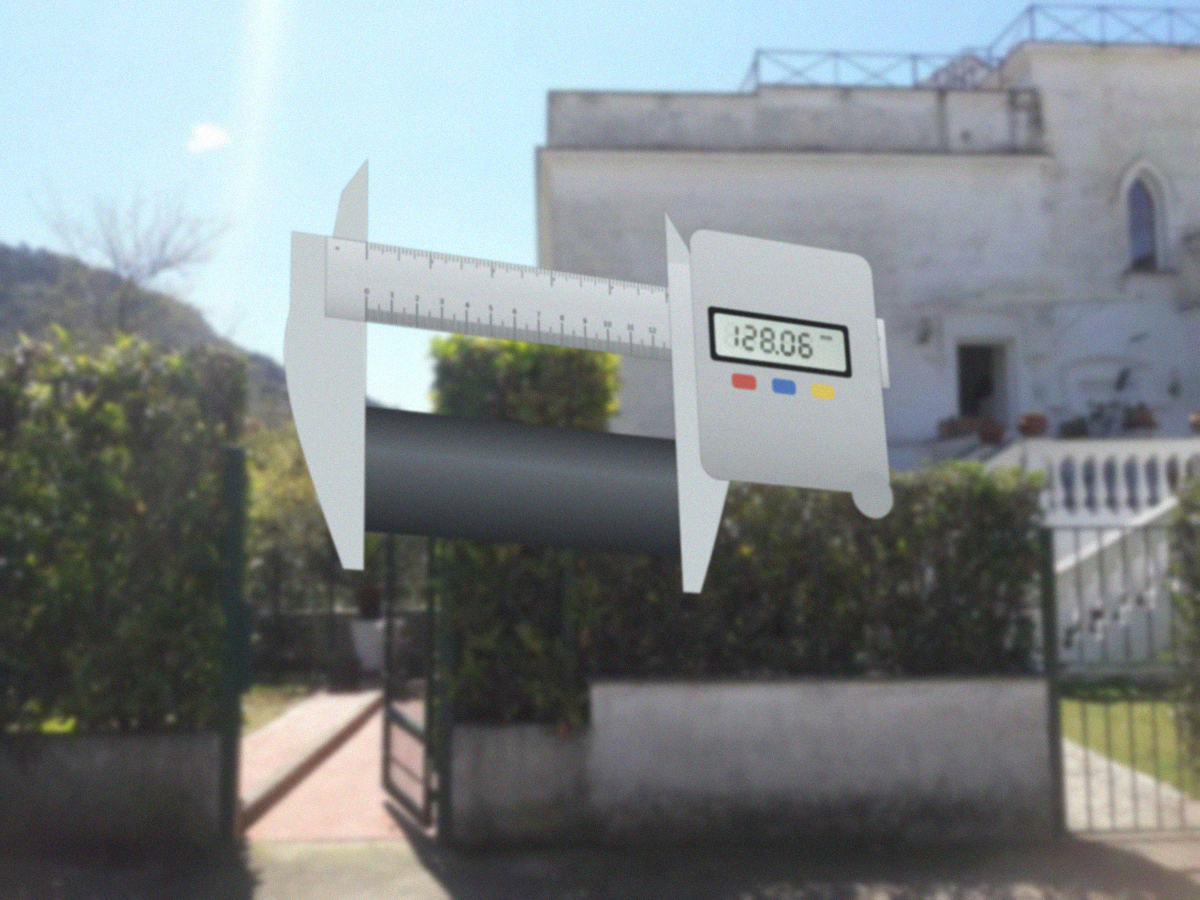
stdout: 128.06 mm
